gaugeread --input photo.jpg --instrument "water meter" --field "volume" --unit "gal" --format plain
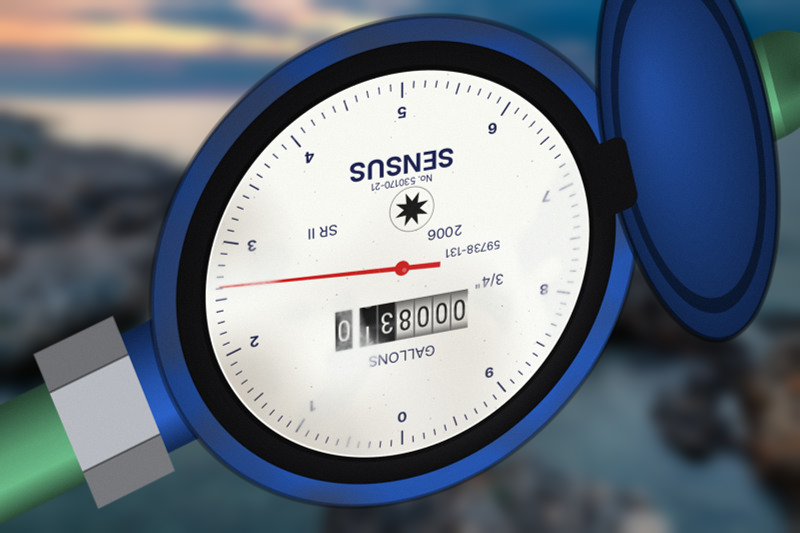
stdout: 8312.6 gal
